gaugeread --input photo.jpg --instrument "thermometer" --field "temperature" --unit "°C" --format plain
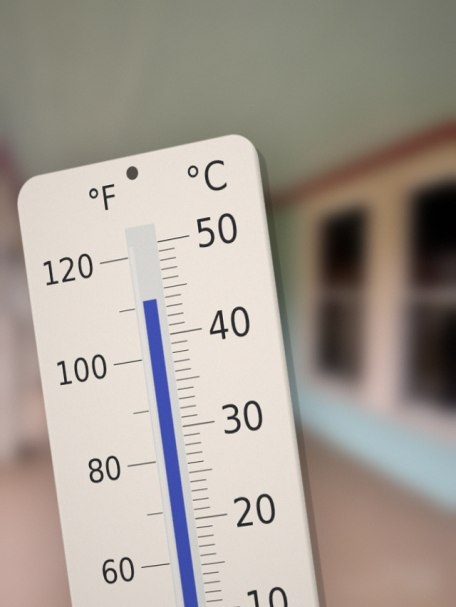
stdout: 44 °C
